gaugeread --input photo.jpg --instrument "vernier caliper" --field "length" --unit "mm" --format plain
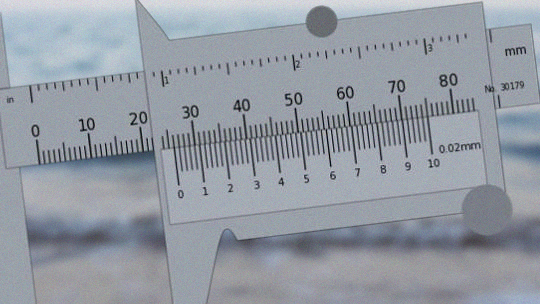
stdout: 26.0 mm
